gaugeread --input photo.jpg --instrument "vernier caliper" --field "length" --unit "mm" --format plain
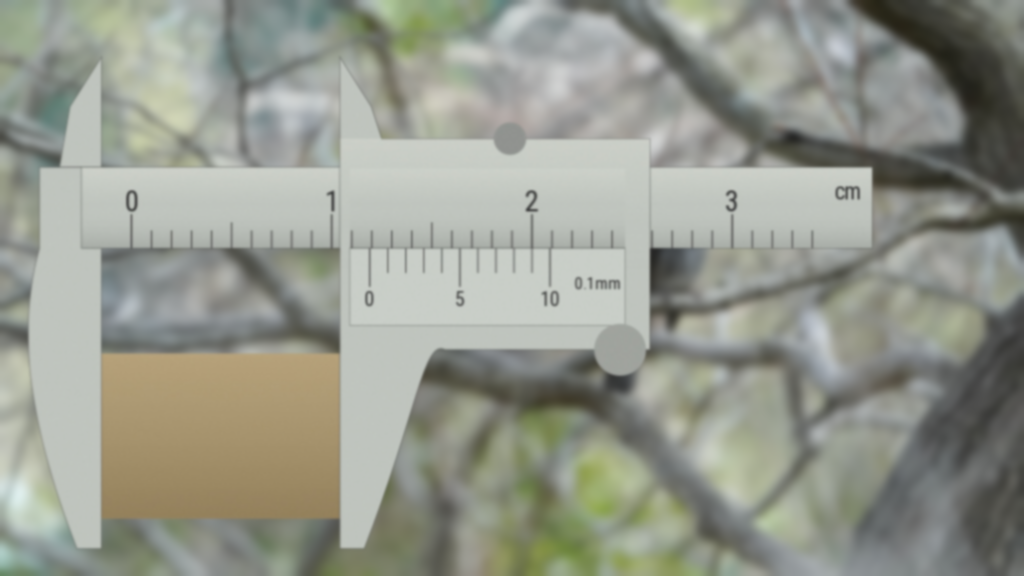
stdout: 11.9 mm
